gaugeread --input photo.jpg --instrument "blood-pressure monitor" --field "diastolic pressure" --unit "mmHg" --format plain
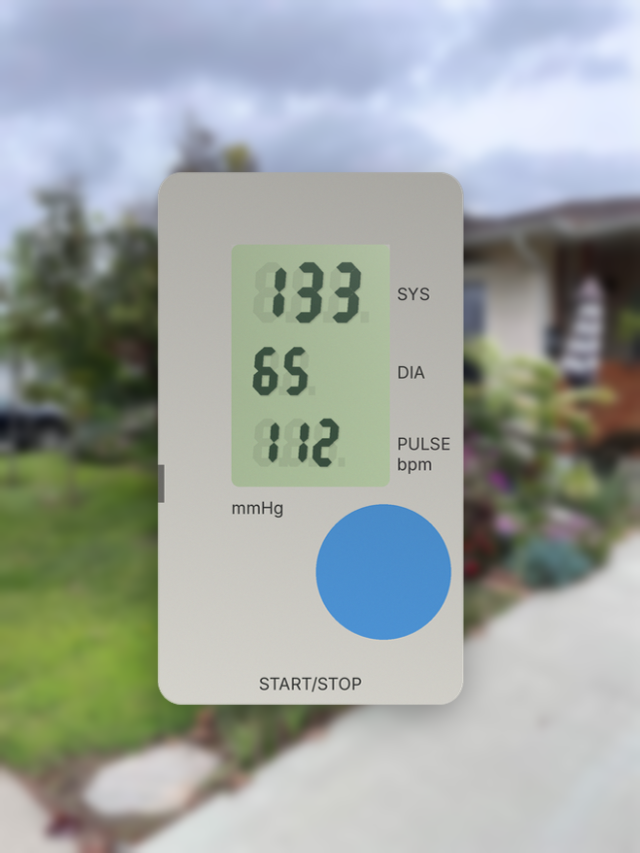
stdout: 65 mmHg
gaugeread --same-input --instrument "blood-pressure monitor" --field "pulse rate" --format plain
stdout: 112 bpm
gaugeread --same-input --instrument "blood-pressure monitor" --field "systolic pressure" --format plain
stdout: 133 mmHg
